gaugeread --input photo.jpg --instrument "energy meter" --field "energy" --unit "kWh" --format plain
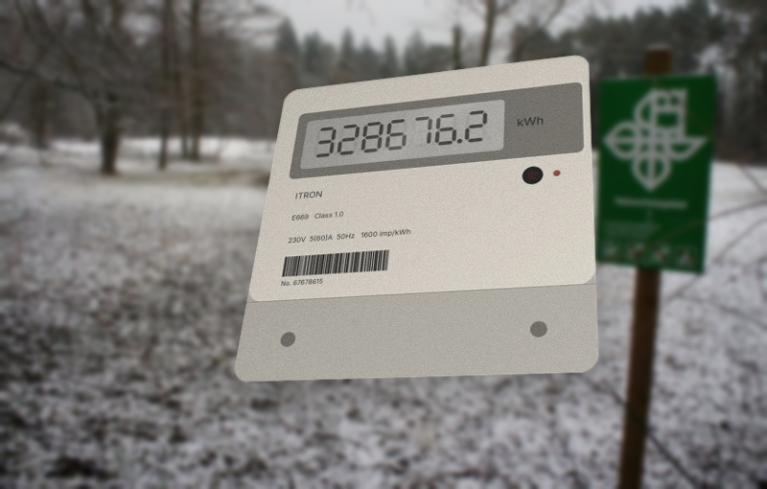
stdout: 328676.2 kWh
